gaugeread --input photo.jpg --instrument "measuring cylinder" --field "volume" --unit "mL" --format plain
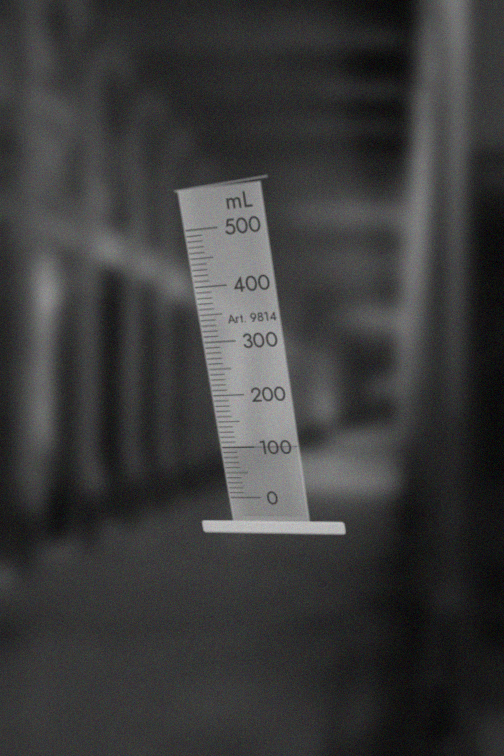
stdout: 100 mL
